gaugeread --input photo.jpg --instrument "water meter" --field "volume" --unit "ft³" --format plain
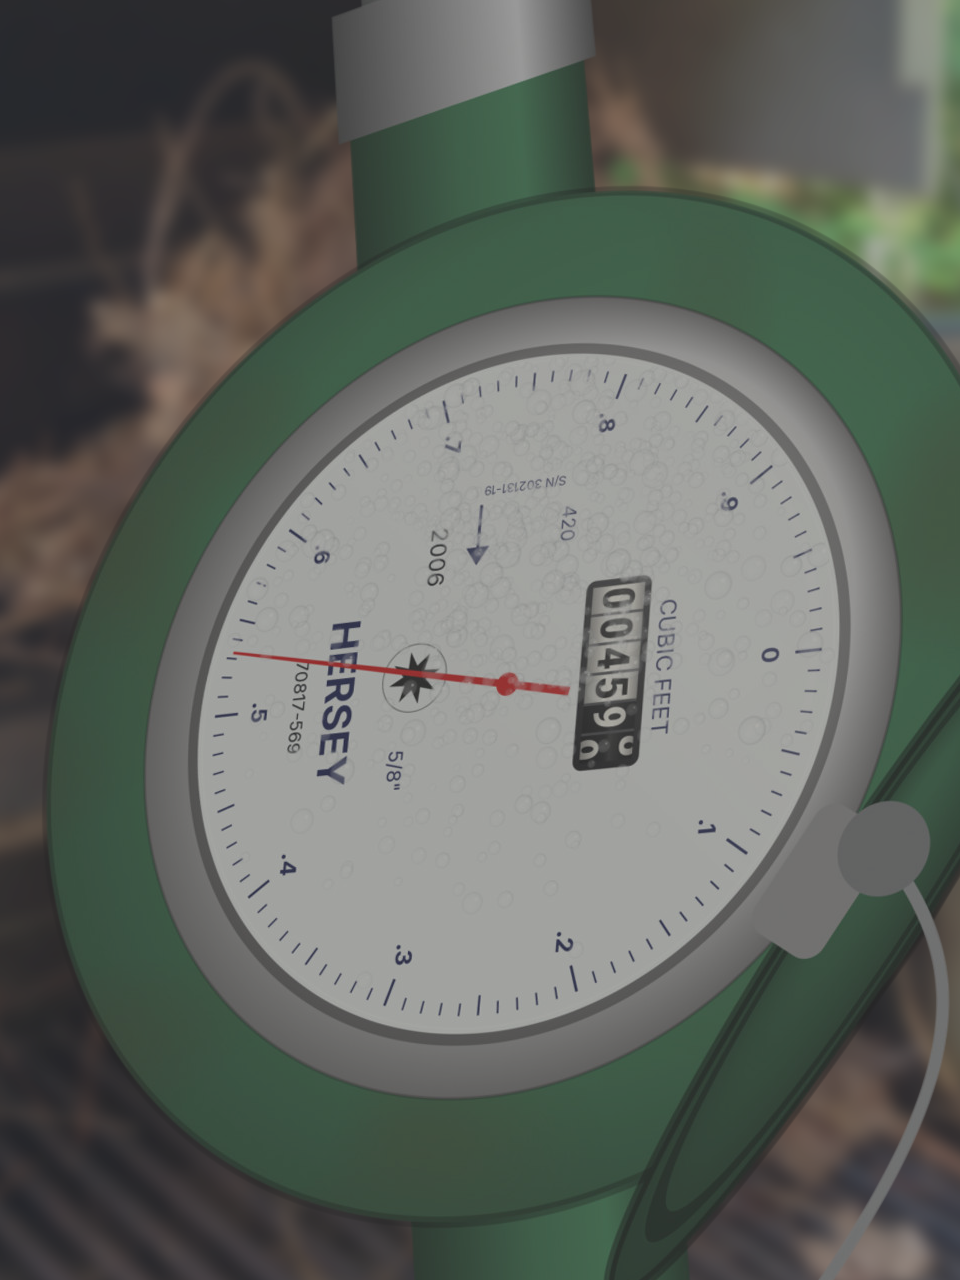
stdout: 4598.53 ft³
